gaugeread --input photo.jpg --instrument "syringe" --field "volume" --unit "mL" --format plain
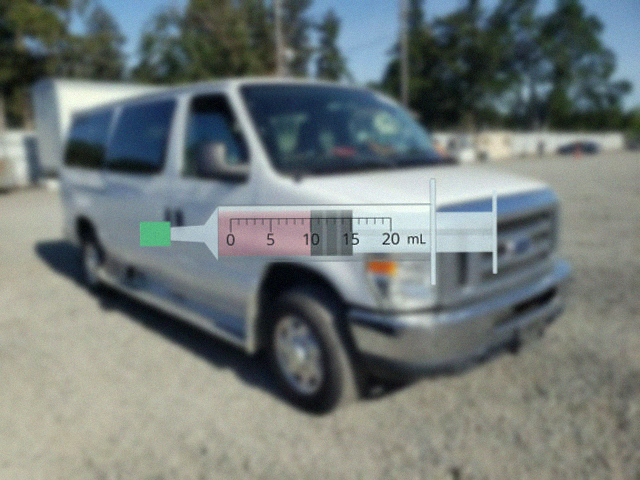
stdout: 10 mL
